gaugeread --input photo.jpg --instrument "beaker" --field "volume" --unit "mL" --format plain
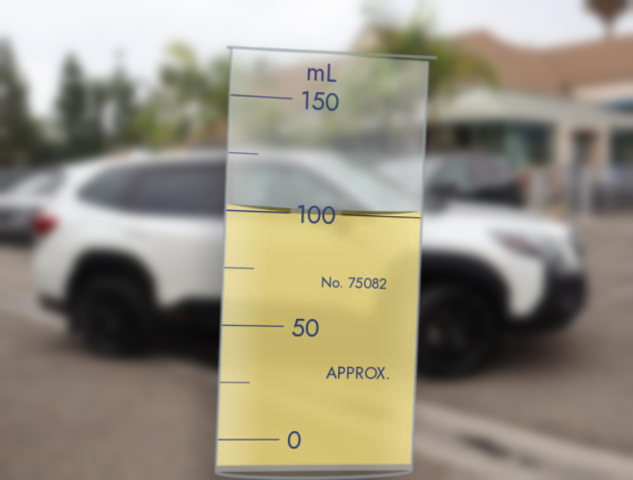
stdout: 100 mL
